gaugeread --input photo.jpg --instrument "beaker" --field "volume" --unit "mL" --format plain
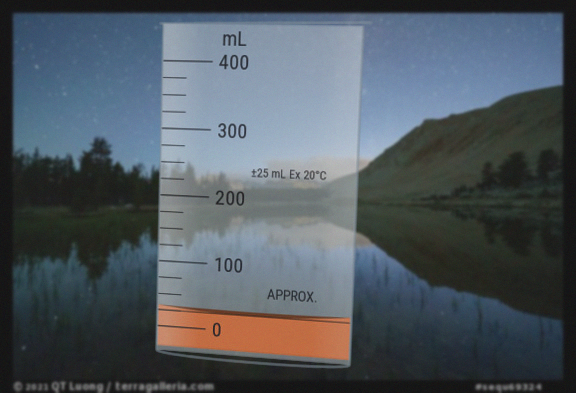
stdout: 25 mL
